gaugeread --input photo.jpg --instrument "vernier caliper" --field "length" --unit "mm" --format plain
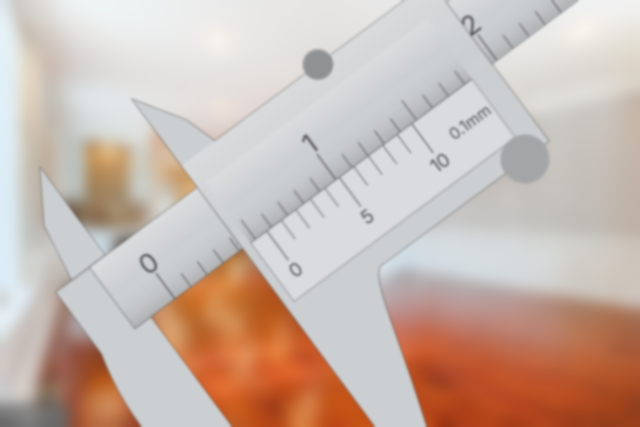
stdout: 5.7 mm
